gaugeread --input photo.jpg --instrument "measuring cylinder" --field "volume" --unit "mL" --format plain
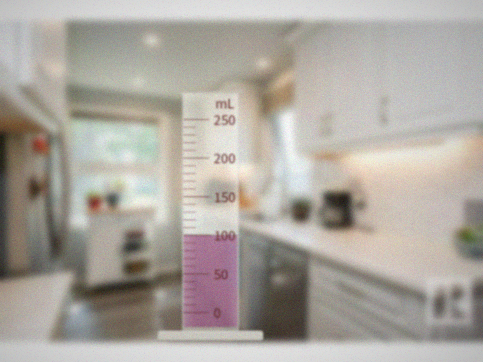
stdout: 100 mL
